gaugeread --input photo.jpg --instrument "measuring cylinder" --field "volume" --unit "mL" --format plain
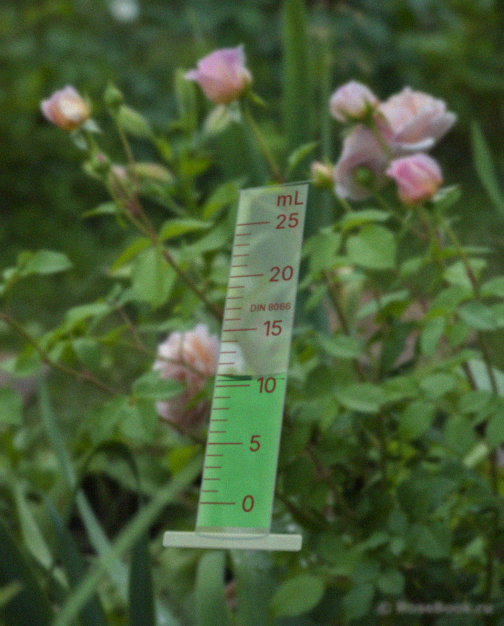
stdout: 10.5 mL
